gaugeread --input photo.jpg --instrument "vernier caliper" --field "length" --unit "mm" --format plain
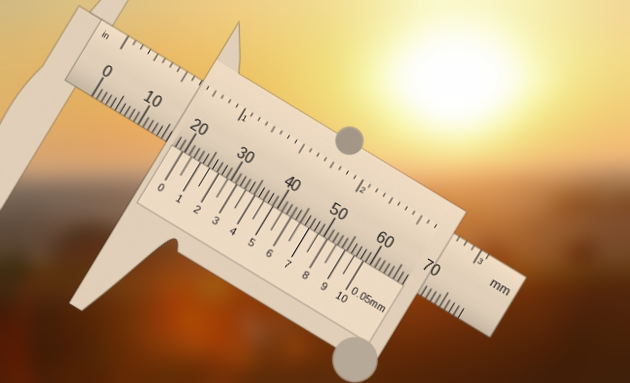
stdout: 19.6 mm
